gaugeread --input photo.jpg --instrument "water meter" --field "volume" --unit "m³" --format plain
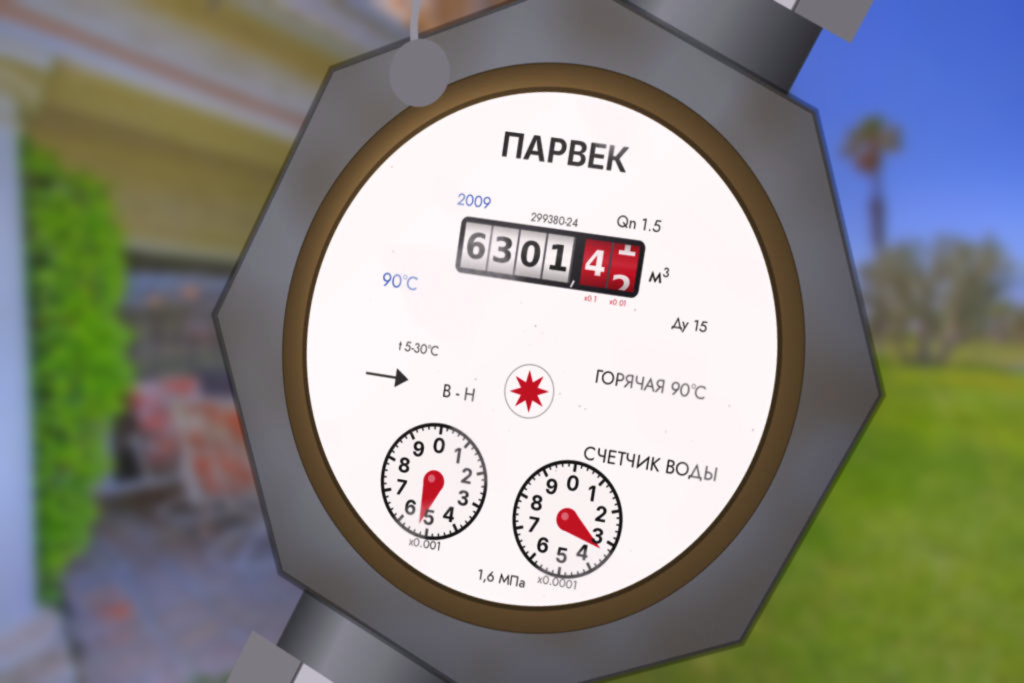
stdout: 6301.4153 m³
